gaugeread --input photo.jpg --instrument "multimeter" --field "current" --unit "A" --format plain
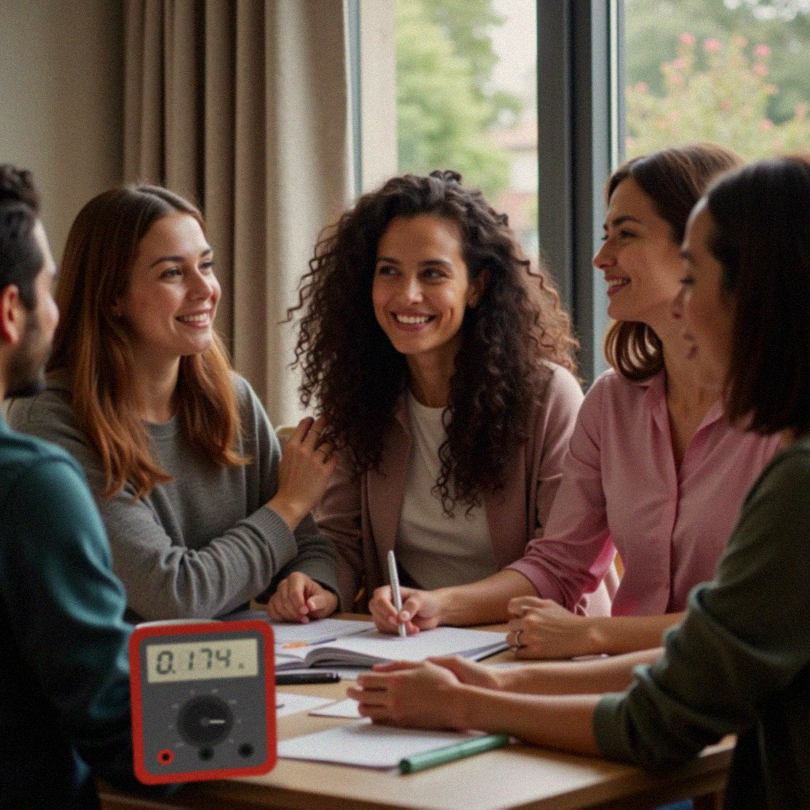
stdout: 0.174 A
